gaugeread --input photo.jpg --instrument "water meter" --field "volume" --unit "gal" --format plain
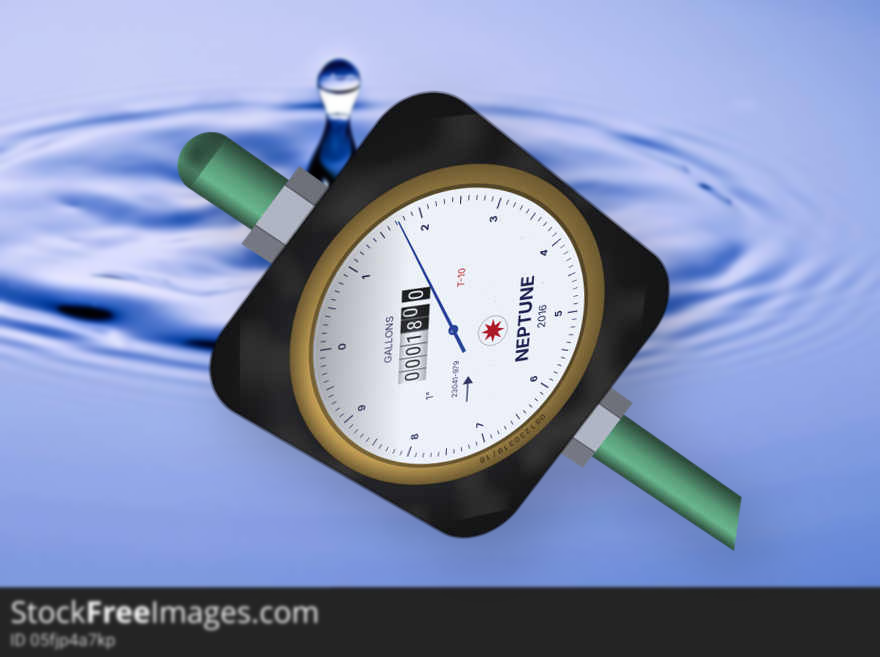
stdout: 1801.7 gal
